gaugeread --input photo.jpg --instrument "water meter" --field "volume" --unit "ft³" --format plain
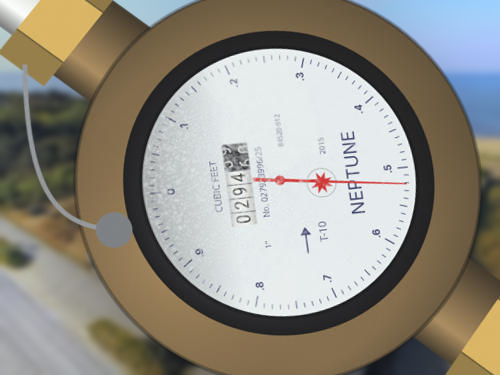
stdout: 29459.52 ft³
